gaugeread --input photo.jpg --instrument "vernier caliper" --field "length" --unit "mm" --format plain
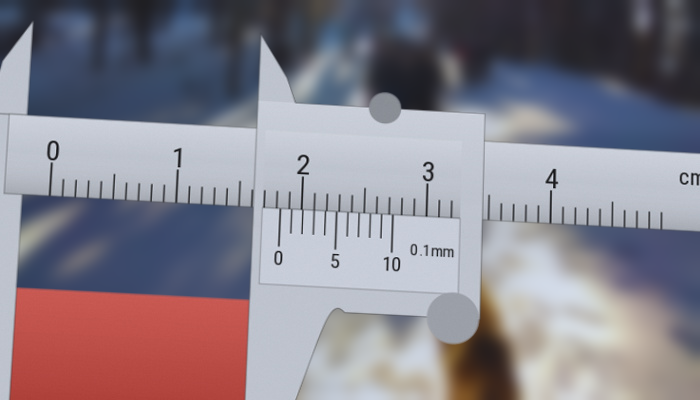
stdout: 18.3 mm
